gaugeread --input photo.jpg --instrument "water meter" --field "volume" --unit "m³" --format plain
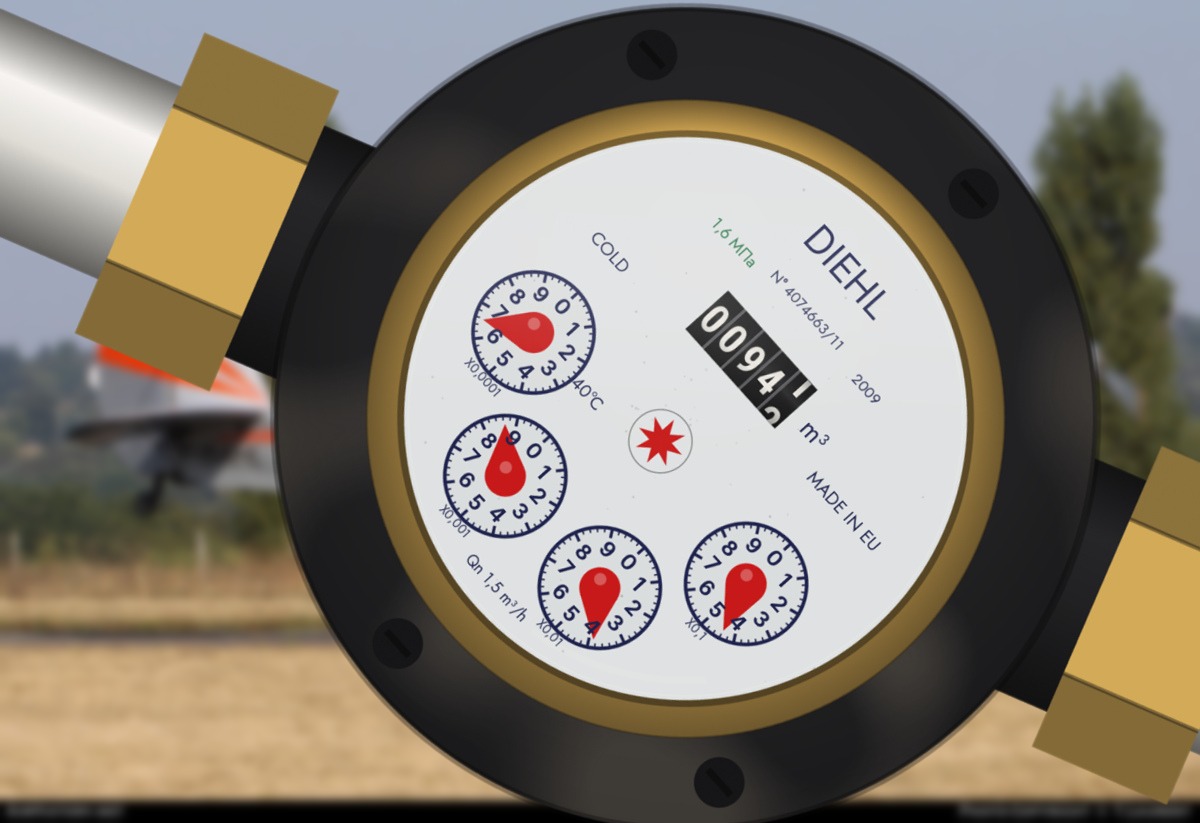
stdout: 941.4386 m³
